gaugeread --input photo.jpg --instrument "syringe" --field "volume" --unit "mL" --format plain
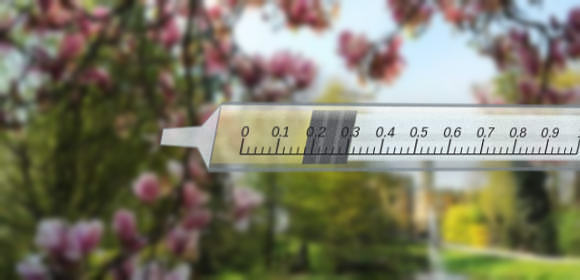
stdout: 0.18 mL
